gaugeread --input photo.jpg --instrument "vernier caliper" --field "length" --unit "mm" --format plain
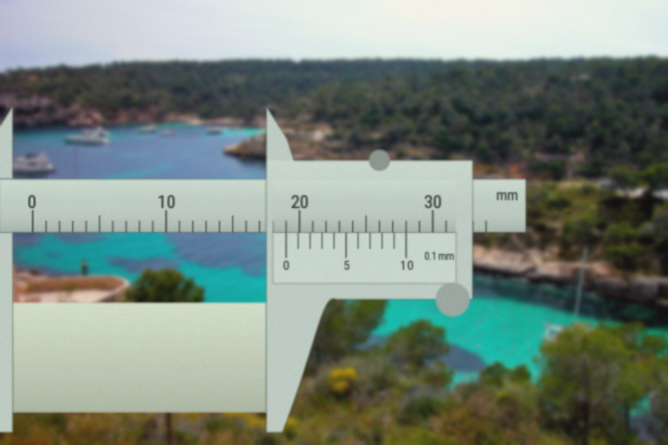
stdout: 19.0 mm
